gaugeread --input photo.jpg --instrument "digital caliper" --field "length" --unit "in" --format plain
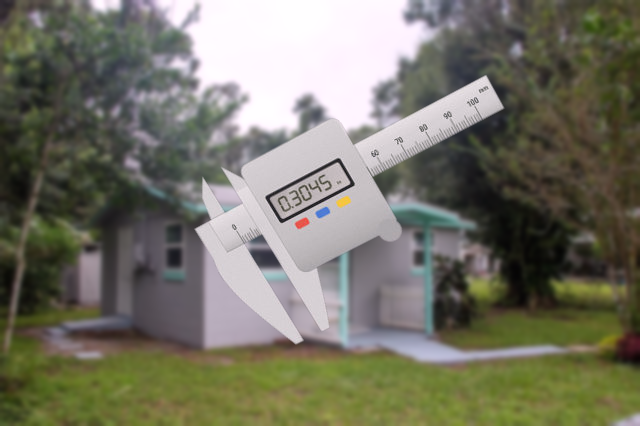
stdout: 0.3045 in
